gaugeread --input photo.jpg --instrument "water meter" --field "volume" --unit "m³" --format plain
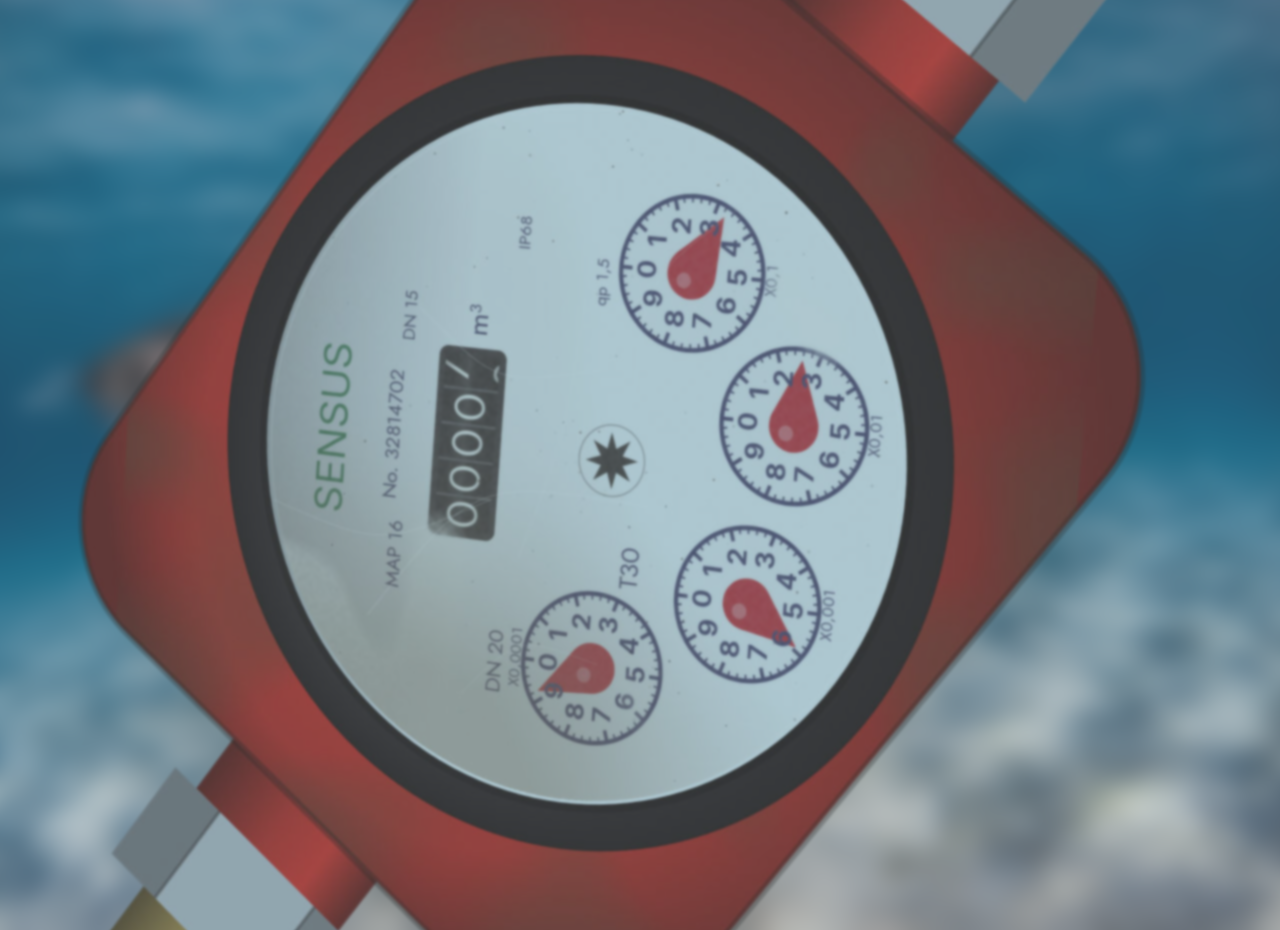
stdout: 7.3259 m³
